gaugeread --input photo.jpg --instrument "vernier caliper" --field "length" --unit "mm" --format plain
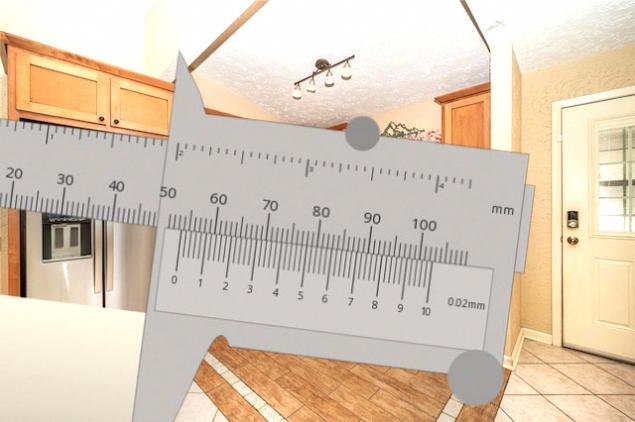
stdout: 53.5 mm
